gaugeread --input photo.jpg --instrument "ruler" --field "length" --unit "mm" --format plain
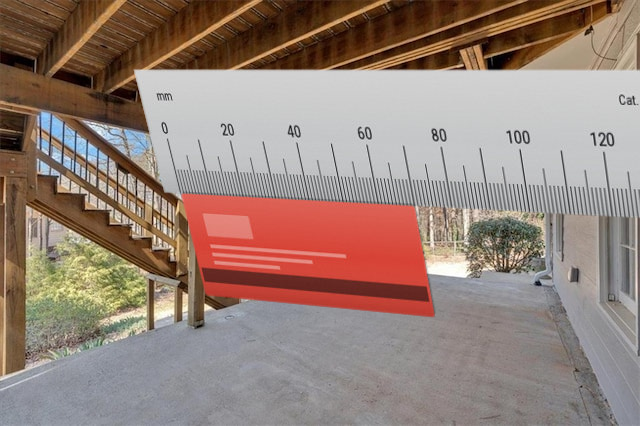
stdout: 70 mm
